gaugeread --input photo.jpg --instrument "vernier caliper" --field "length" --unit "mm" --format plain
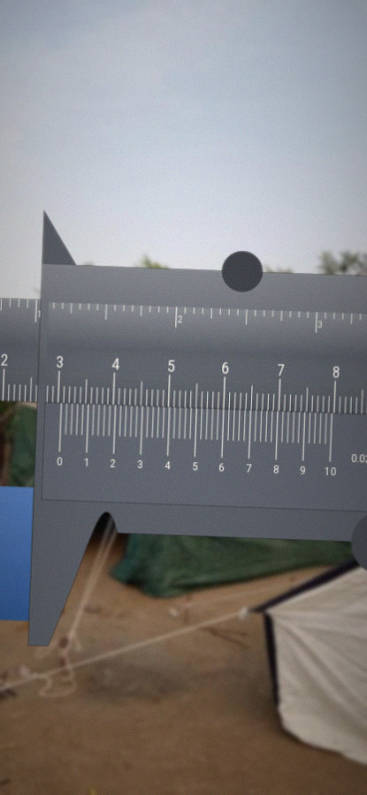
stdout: 30.6 mm
